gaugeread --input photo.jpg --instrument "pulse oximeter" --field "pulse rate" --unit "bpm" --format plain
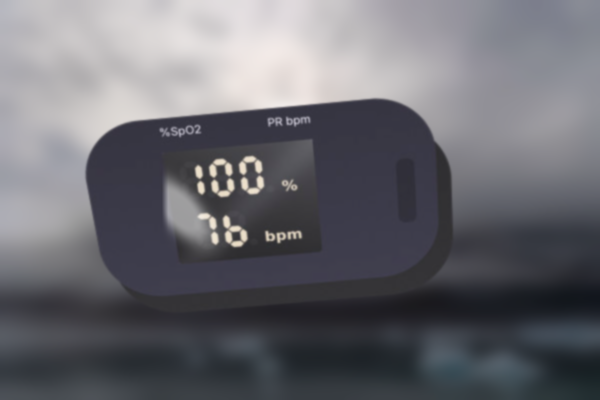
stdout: 76 bpm
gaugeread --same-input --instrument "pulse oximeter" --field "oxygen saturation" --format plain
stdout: 100 %
